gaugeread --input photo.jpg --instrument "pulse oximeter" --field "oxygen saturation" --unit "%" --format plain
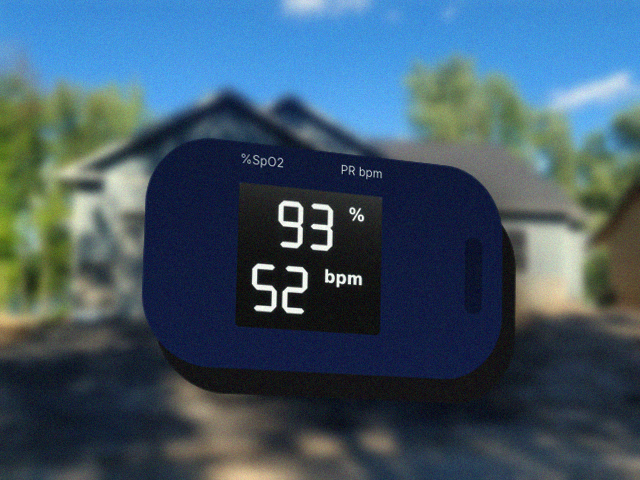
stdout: 93 %
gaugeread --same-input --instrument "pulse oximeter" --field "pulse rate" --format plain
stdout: 52 bpm
